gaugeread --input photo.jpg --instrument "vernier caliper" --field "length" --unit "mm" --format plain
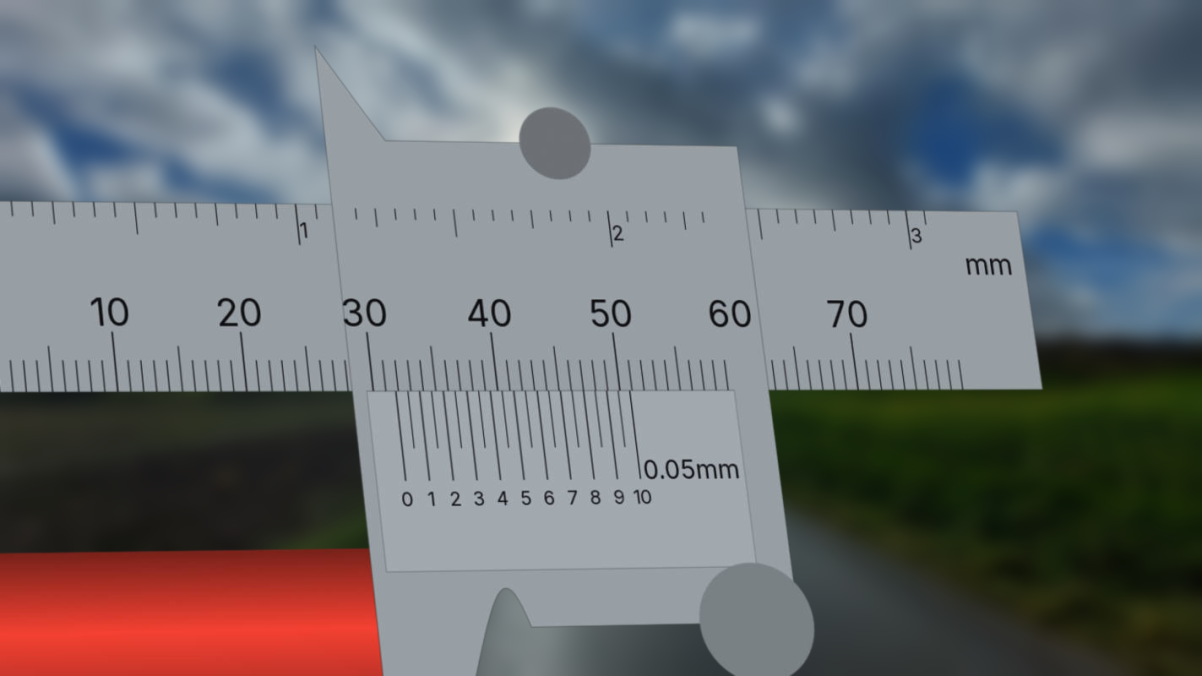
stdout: 31.8 mm
